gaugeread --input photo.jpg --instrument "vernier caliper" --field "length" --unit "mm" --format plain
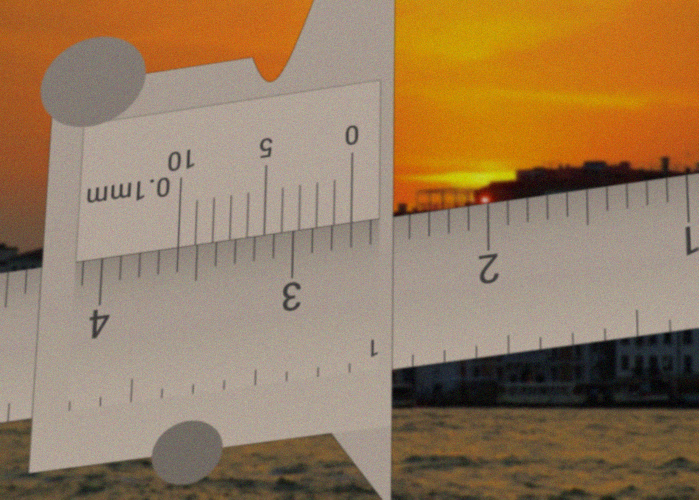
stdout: 27.0 mm
